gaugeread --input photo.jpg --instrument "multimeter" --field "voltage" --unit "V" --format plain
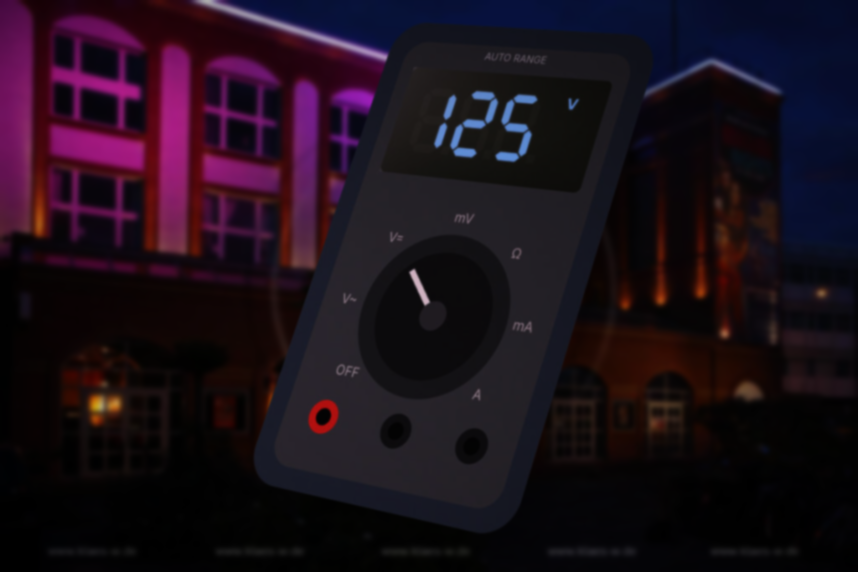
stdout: 125 V
